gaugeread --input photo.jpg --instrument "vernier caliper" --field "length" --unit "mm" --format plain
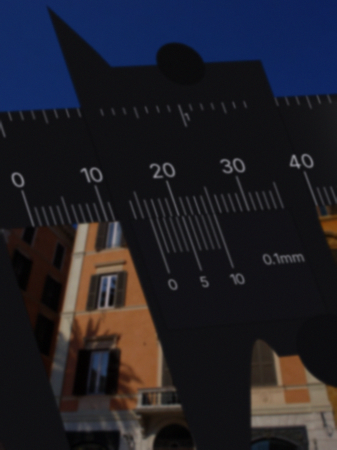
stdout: 16.0 mm
